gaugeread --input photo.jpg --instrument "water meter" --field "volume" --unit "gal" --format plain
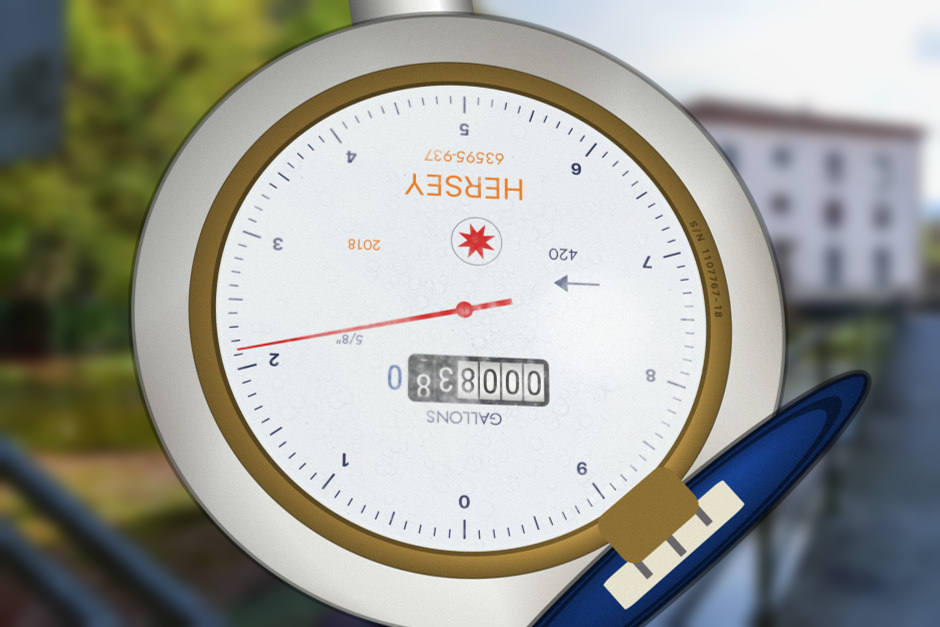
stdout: 8382.1 gal
